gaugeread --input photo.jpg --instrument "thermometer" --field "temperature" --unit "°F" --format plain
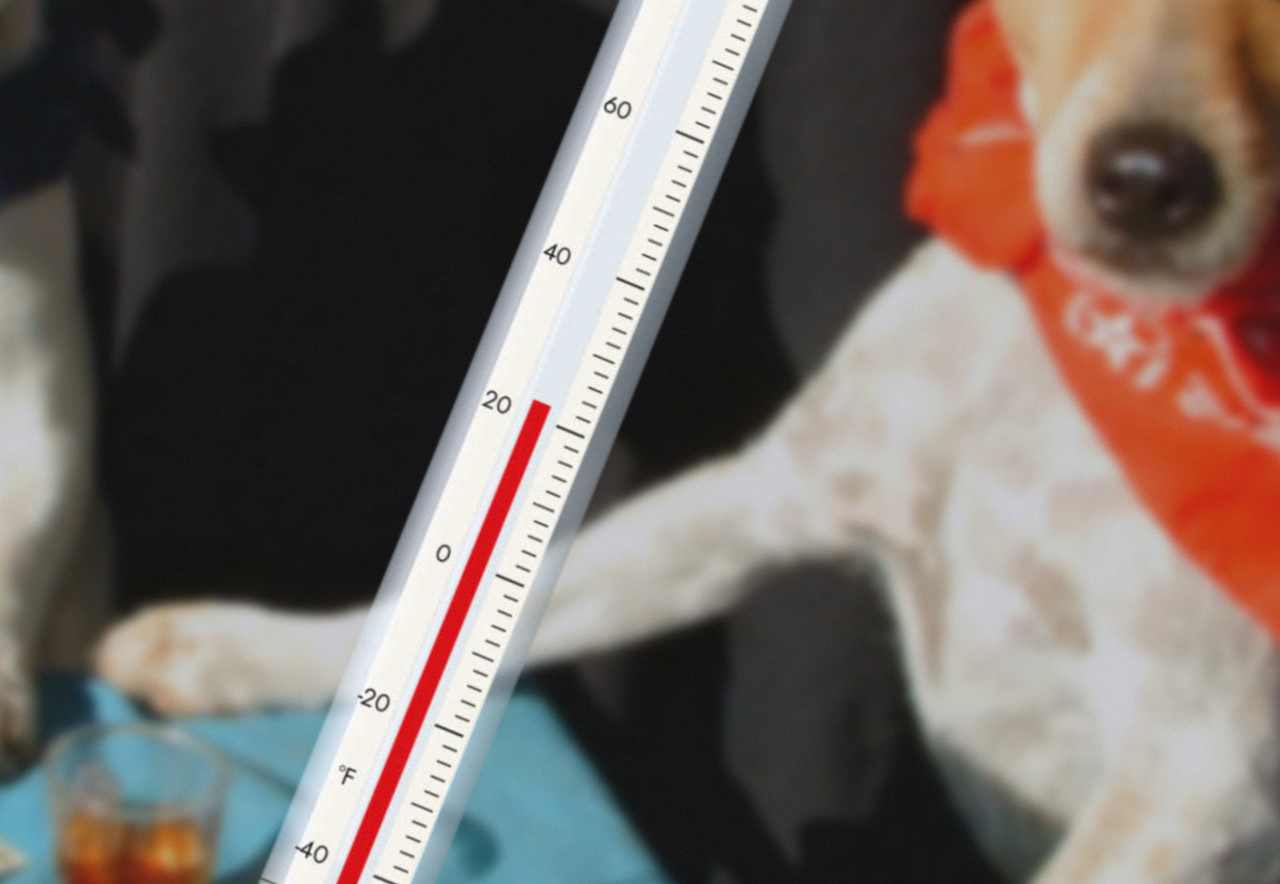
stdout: 22 °F
